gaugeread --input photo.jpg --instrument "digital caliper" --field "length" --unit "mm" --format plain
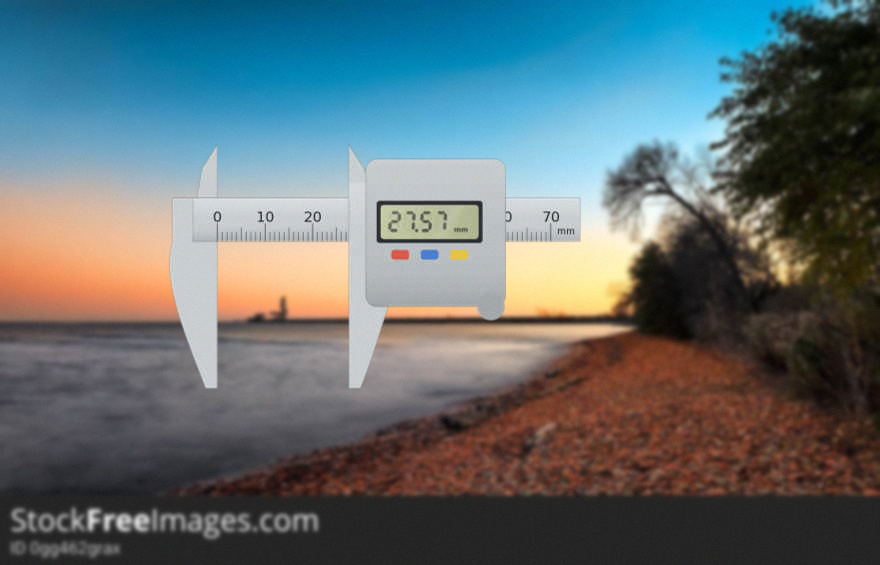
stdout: 27.57 mm
